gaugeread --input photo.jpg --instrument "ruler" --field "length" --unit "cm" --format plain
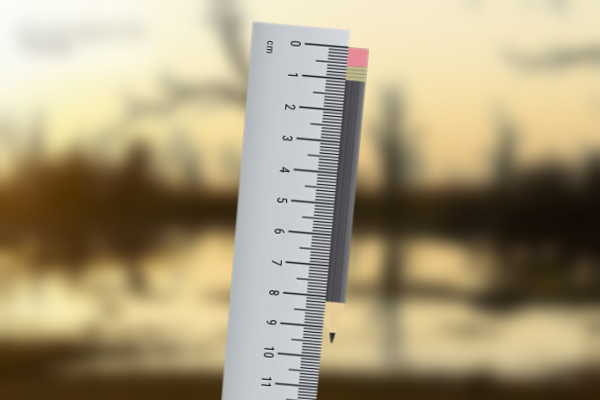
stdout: 9.5 cm
